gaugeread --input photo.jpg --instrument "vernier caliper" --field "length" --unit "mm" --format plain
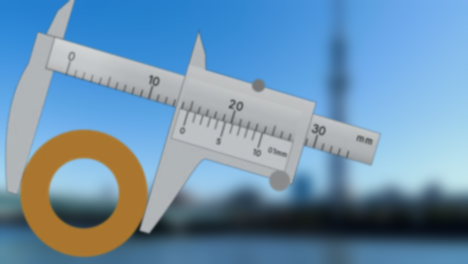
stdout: 14.8 mm
